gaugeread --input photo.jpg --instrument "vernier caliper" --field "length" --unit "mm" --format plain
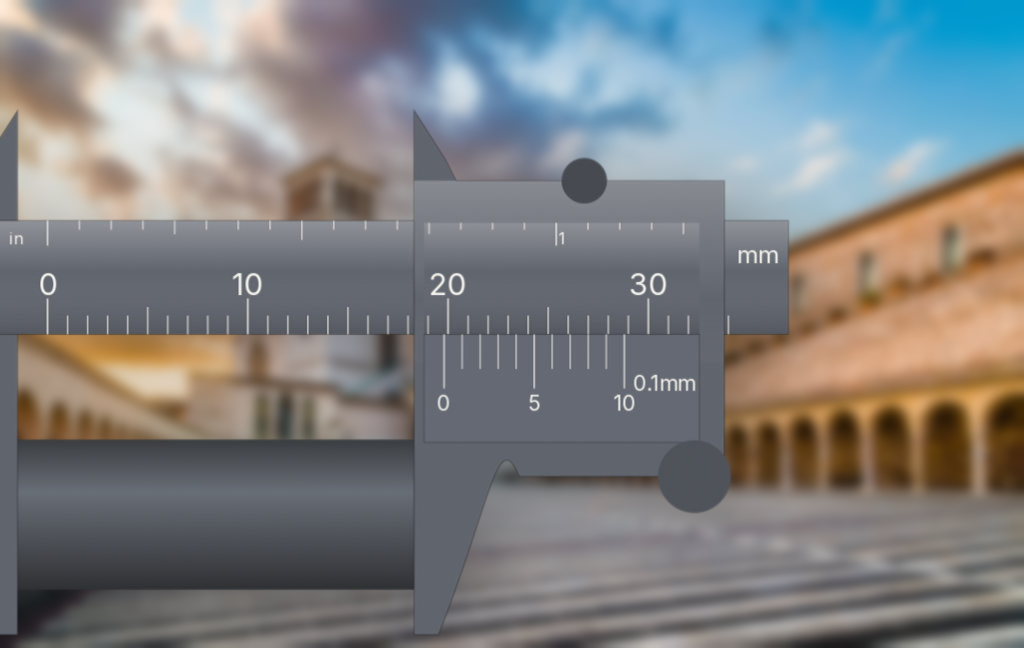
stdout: 19.8 mm
